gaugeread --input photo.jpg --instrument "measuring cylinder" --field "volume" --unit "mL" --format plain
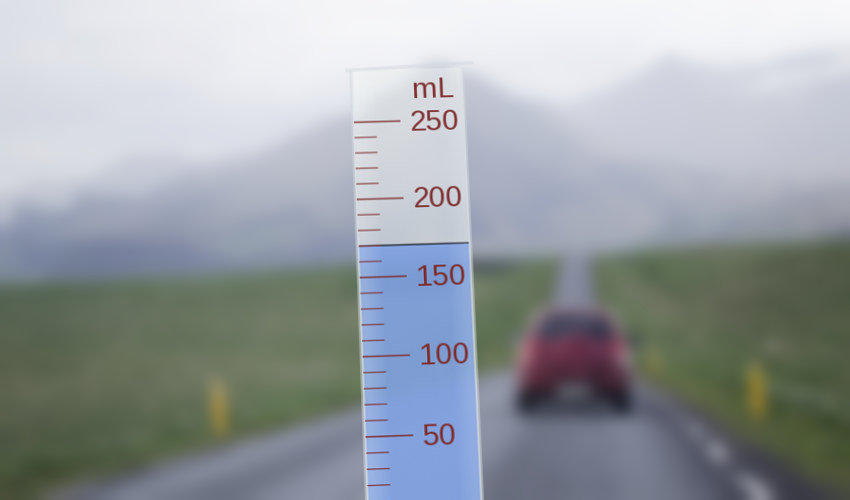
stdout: 170 mL
